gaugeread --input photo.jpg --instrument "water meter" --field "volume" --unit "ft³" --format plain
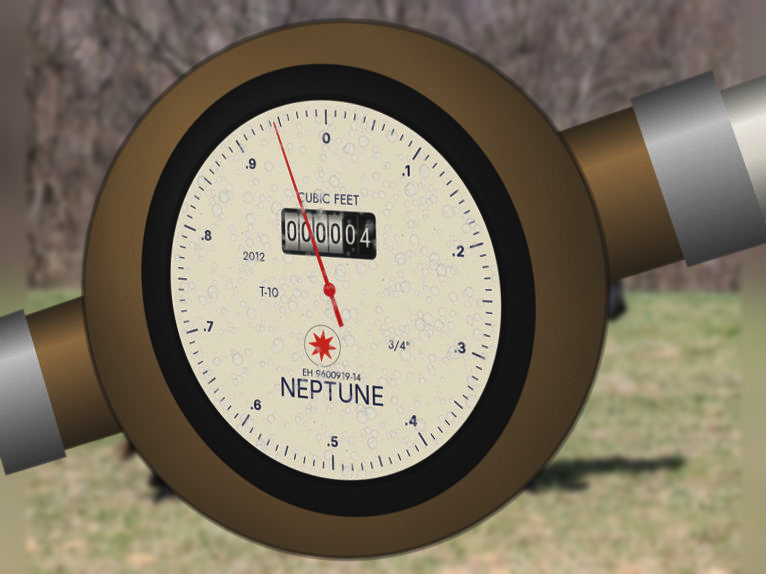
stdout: 3.94 ft³
